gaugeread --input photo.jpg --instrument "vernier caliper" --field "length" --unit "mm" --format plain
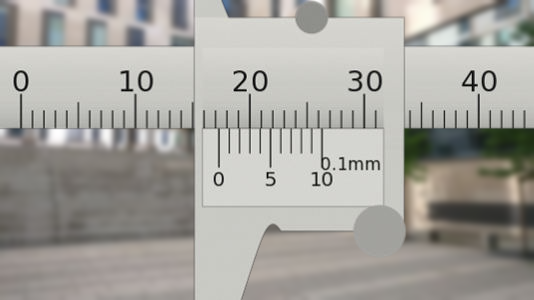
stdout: 17.3 mm
